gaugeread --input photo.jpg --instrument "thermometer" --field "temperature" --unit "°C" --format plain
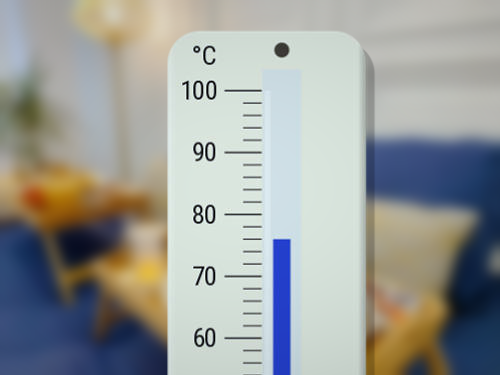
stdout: 76 °C
